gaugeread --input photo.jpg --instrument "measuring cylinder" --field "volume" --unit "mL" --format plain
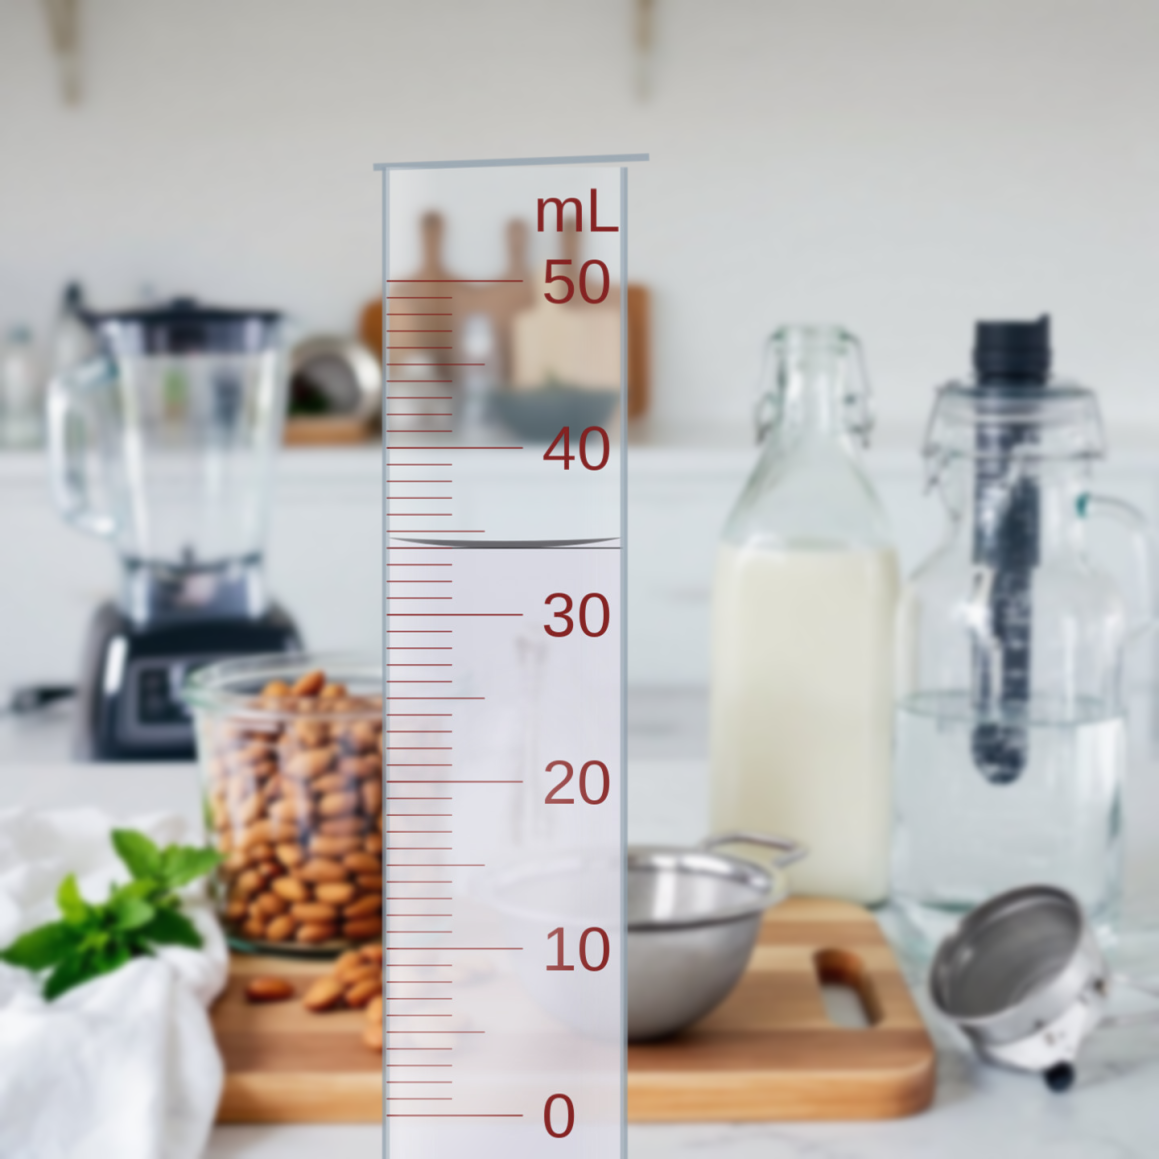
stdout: 34 mL
